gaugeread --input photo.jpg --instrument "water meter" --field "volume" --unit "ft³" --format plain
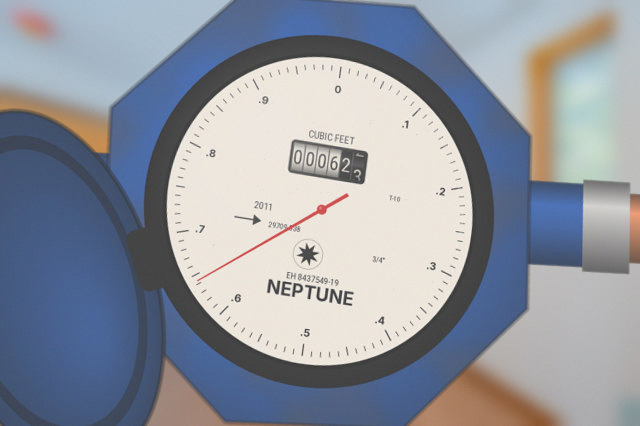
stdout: 622.64 ft³
